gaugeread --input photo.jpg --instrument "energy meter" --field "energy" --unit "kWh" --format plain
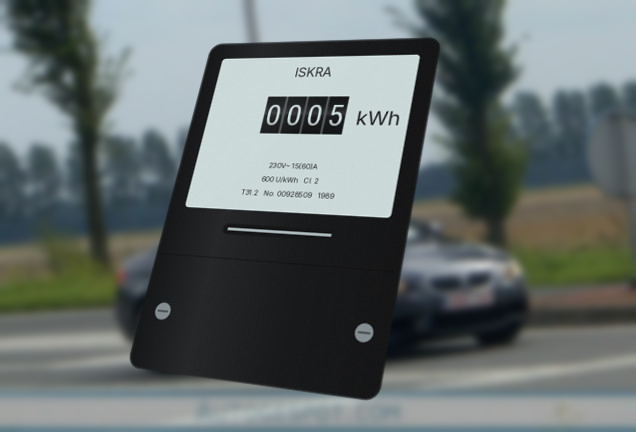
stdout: 5 kWh
